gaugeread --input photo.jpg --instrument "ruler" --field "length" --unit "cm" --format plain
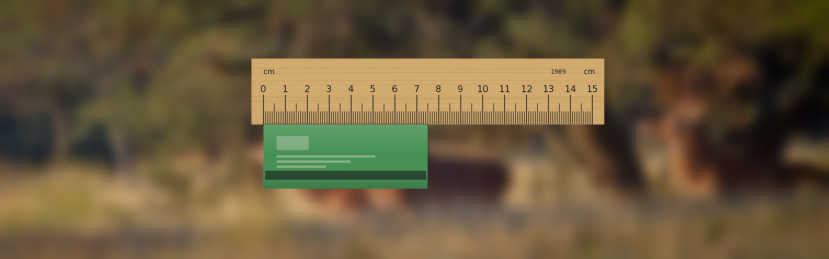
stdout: 7.5 cm
